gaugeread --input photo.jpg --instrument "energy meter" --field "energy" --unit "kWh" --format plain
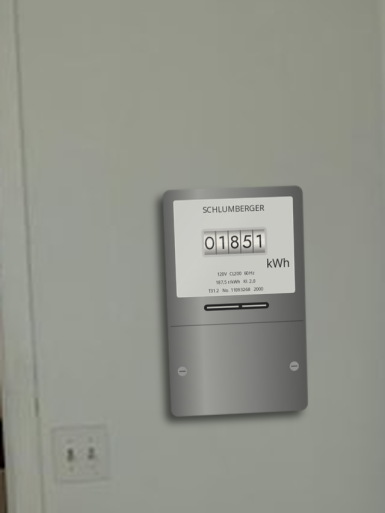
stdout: 1851 kWh
